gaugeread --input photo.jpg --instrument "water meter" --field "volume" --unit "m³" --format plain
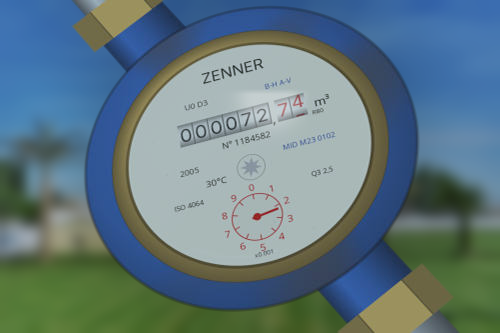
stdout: 72.742 m³
